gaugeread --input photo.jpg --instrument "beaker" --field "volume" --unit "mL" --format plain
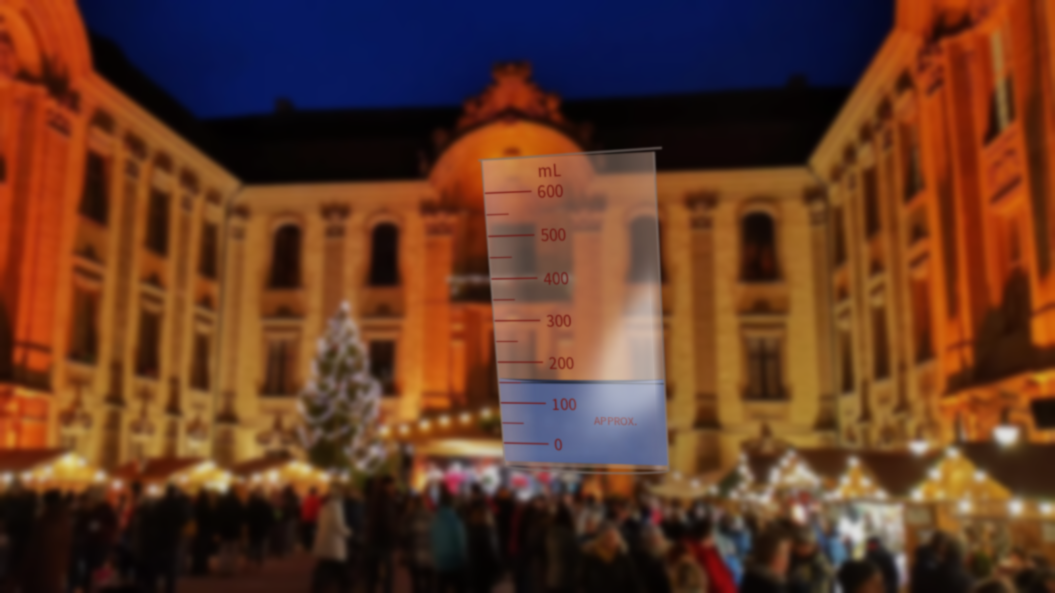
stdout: 150 mL
